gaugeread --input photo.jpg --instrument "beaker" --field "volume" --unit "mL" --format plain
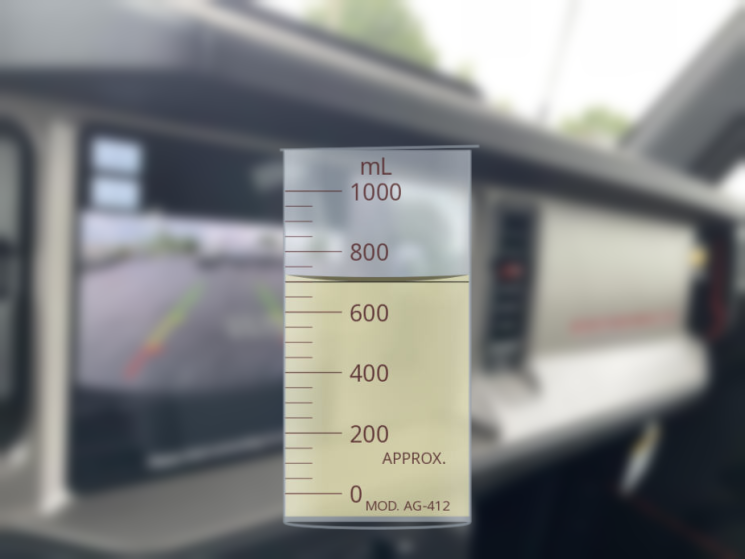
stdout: 700 mL
